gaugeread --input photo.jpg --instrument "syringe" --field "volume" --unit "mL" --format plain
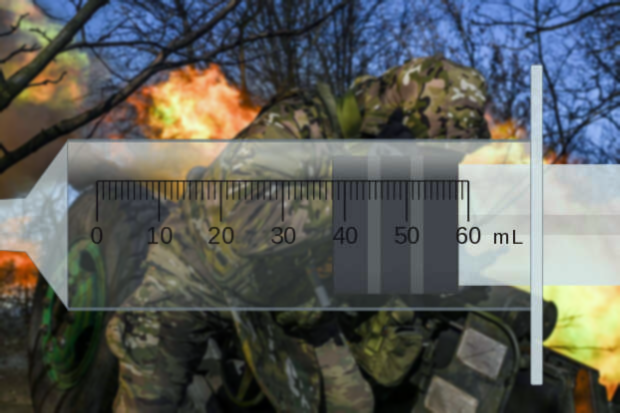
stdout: 38 mL
